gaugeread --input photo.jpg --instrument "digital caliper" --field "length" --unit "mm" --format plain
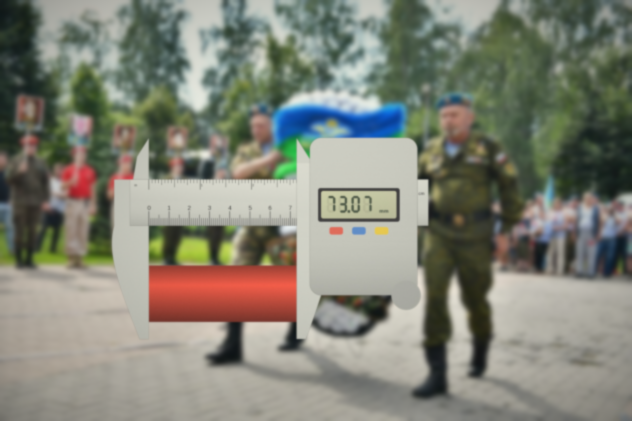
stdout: 73.07 mm
